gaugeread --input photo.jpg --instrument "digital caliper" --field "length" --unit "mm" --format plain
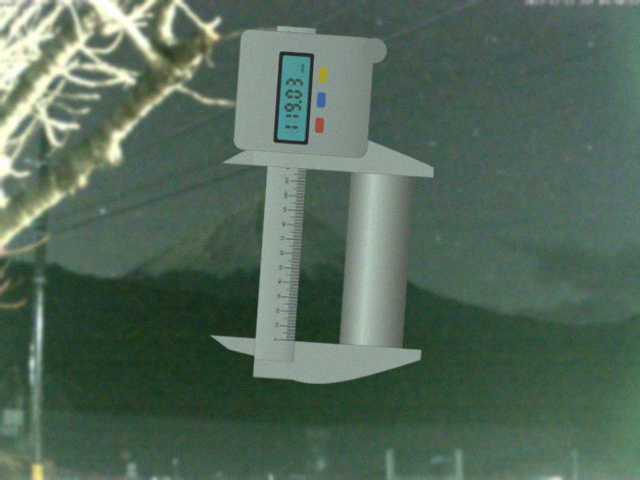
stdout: 119.03 mm
